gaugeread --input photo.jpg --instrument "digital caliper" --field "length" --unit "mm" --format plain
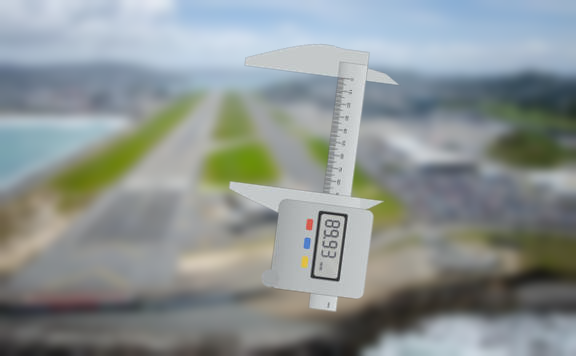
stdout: 89.93 mm
